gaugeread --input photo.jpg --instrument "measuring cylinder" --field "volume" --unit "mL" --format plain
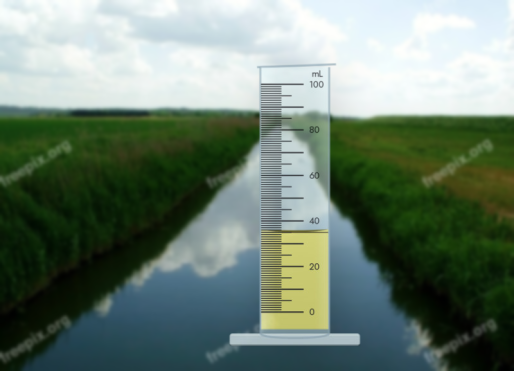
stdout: 35 mL
